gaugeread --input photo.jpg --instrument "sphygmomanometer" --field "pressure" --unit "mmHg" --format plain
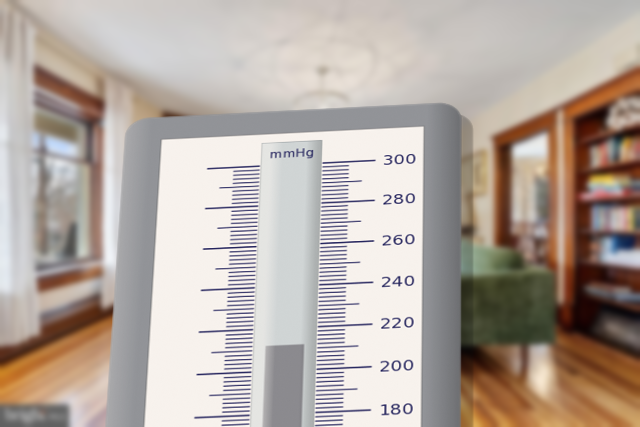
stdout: 212 mmHg
